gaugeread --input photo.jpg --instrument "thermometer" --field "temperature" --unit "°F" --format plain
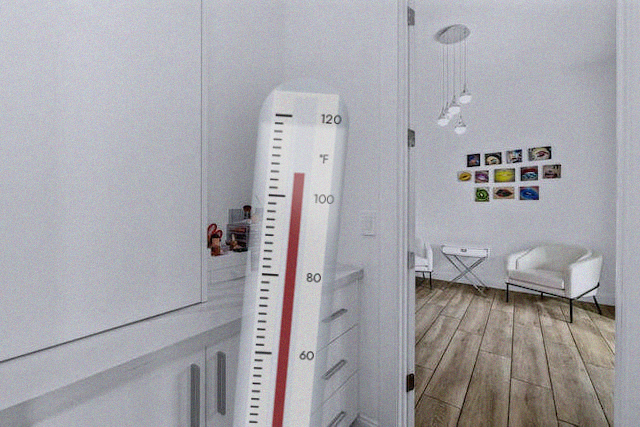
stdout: 106 °F
